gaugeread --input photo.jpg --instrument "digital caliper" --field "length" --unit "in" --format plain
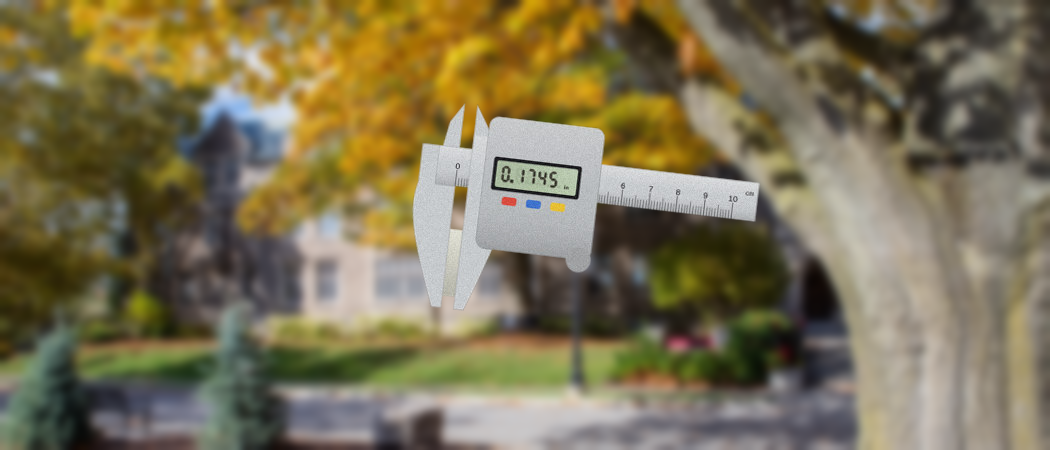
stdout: 0.1745 in
